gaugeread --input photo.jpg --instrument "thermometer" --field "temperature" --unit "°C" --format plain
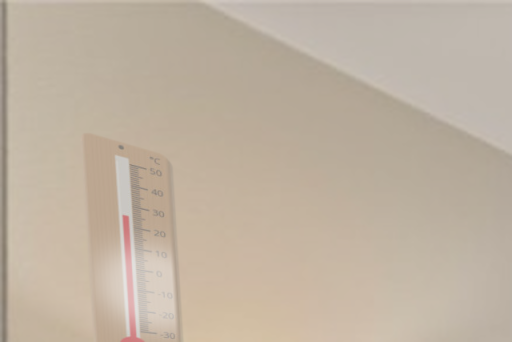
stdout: 25 °C
